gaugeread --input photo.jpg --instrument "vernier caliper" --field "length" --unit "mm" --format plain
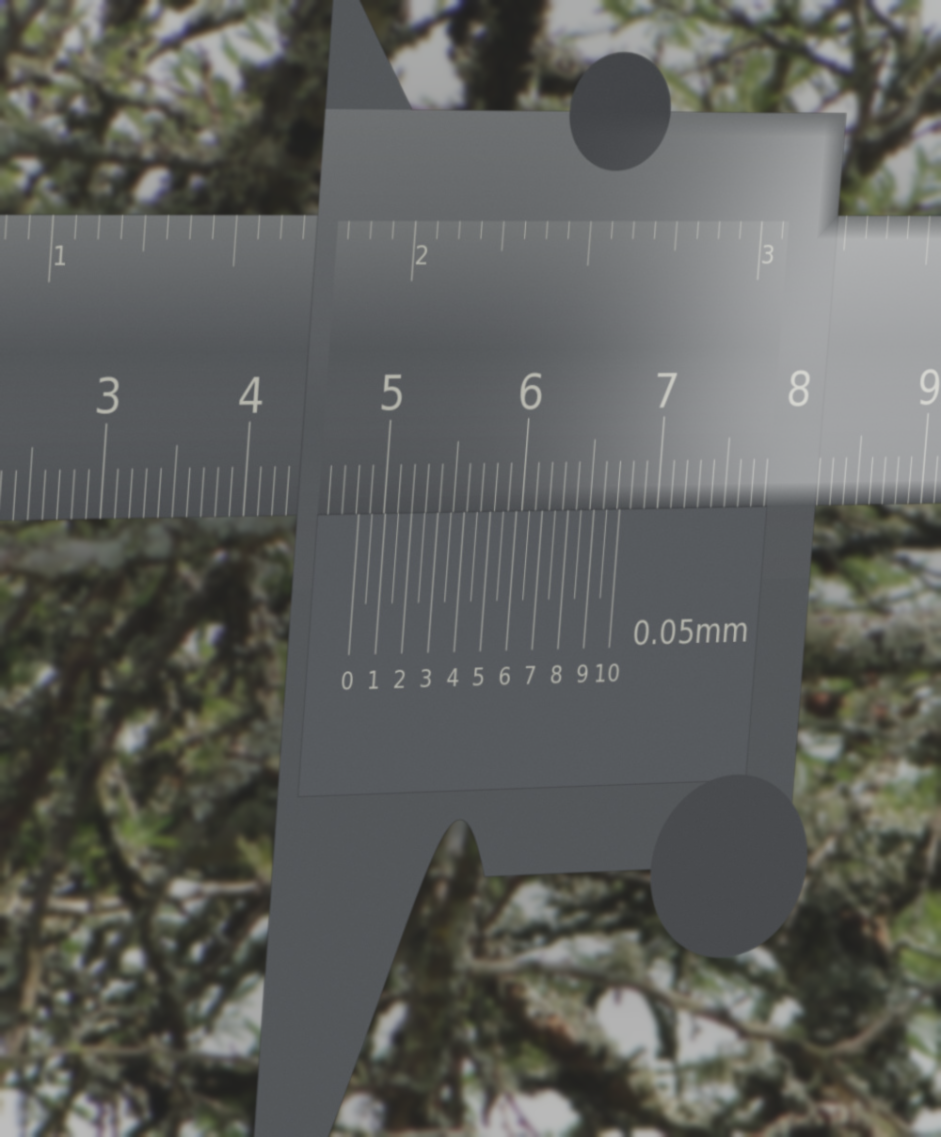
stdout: 48.2 mm
